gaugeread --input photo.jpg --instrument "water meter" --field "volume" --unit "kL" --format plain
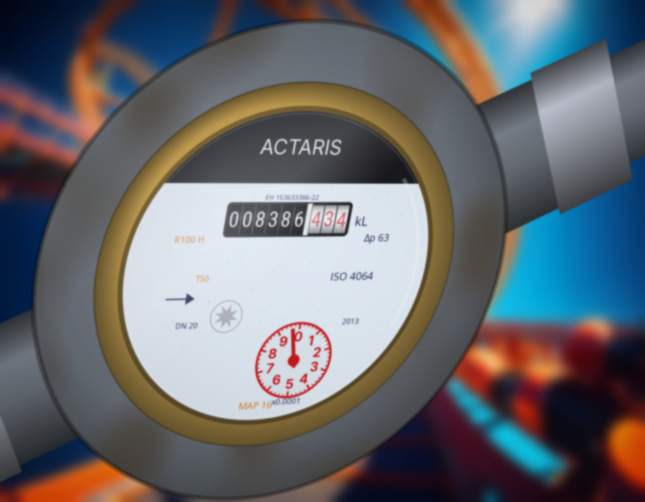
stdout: 8386.4339 kL
